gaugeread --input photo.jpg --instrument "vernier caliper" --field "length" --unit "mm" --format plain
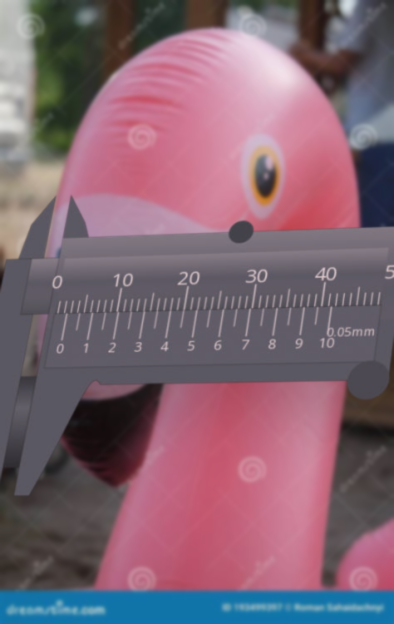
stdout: 2.4 mm
